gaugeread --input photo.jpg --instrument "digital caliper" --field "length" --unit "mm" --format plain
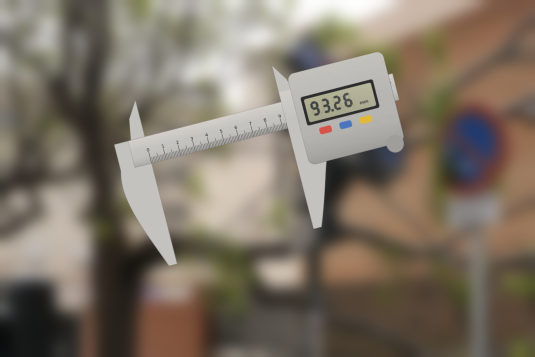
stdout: 93.26 mm
